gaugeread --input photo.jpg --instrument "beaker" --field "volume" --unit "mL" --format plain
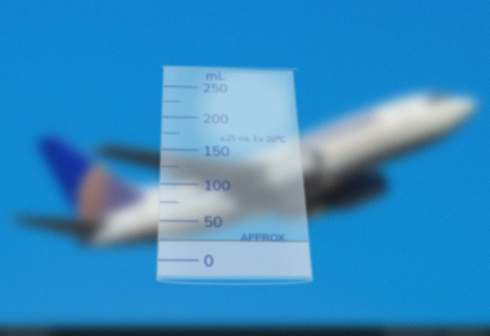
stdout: 25 mL
